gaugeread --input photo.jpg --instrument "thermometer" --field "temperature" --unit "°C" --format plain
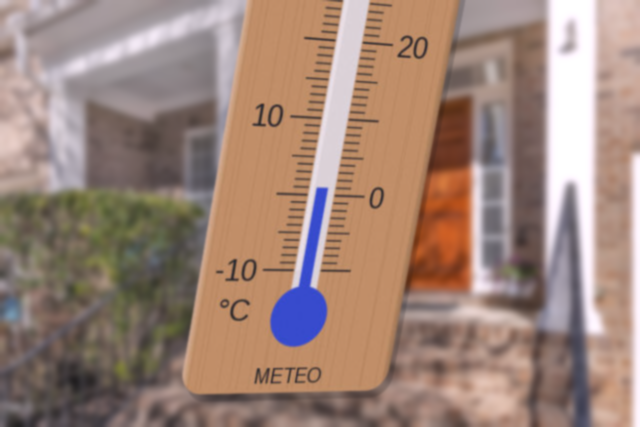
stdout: 1 °C
